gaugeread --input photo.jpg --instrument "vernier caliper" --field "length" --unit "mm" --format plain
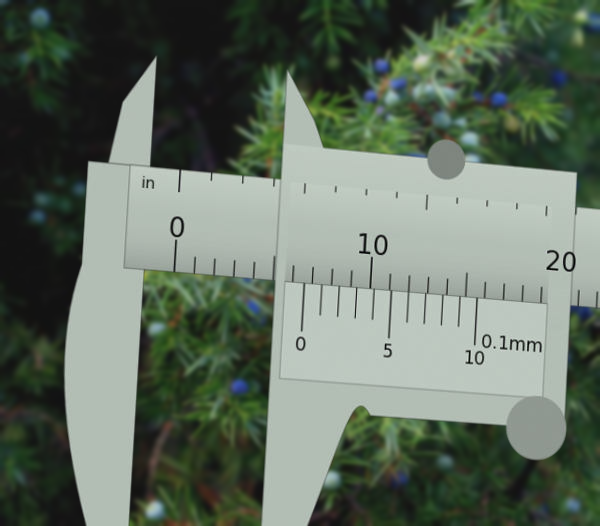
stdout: 6.6 mm
